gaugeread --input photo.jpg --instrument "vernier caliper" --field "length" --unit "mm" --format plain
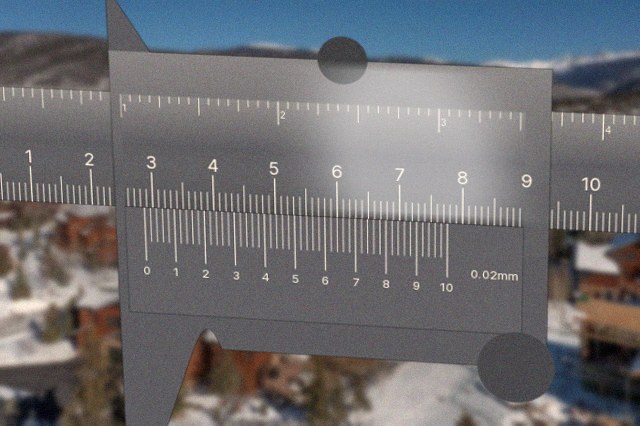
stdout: 28.6 mm
